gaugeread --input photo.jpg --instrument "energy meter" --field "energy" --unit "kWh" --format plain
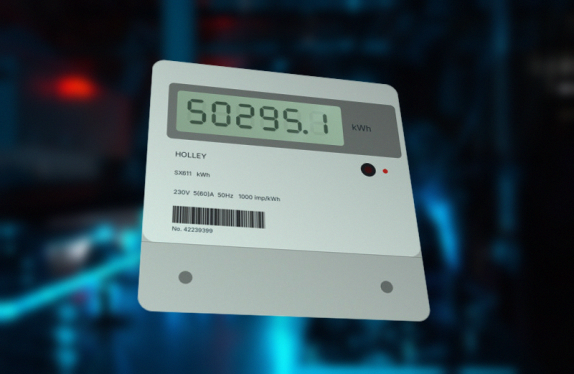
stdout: 50295.1 kWh
